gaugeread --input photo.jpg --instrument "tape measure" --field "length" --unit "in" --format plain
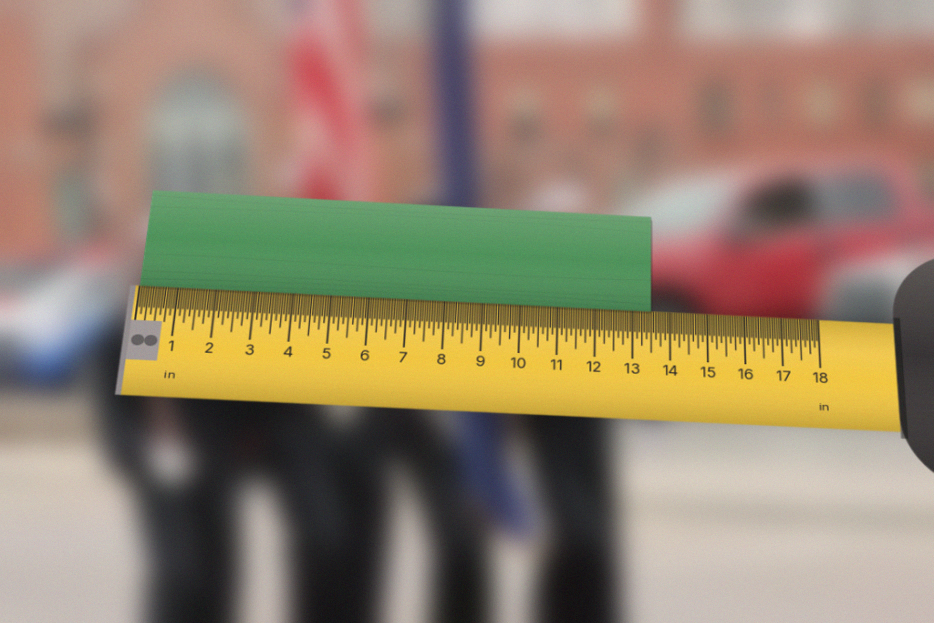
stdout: 13.5 in
